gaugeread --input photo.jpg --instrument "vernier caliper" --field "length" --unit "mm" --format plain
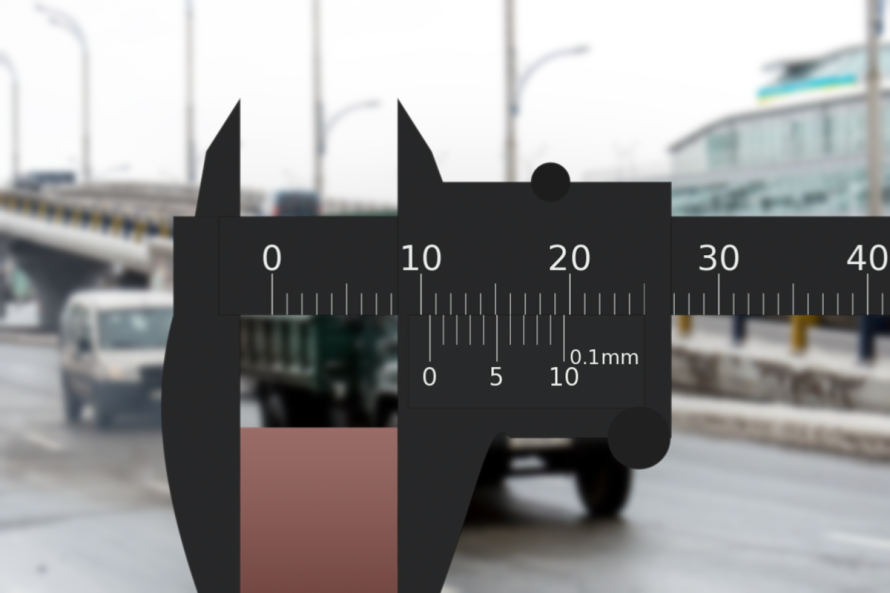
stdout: 10.6 mm
